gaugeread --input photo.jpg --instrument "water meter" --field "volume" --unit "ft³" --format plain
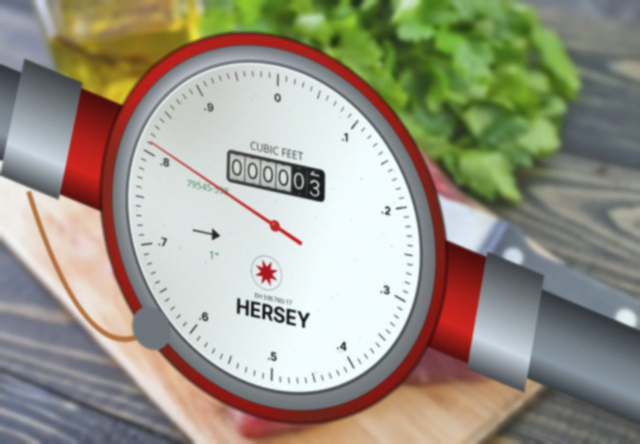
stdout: 2.81 ft³
